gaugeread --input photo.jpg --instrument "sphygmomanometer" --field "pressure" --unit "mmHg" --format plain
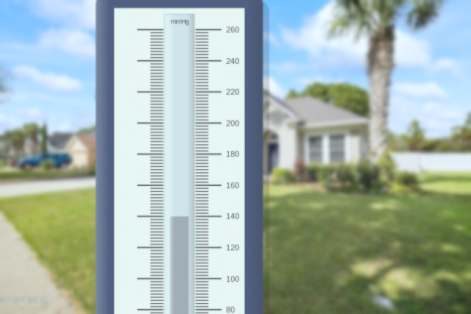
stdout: 140 mmHg
